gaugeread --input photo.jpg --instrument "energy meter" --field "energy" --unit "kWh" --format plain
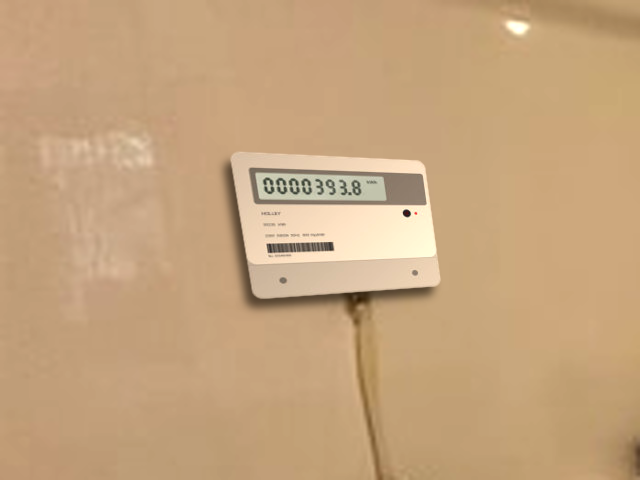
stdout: 393.8 kWh
